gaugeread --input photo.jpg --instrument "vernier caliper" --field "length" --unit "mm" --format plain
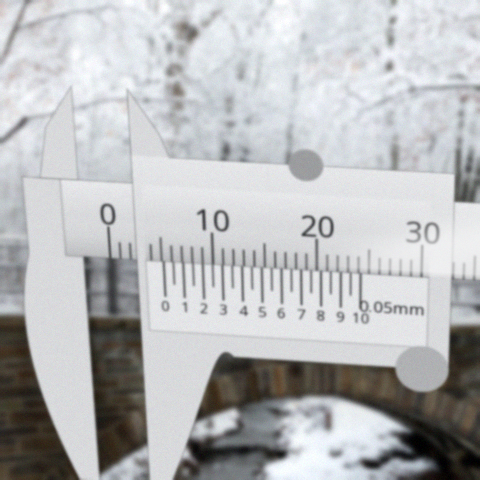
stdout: 5.2 mm
